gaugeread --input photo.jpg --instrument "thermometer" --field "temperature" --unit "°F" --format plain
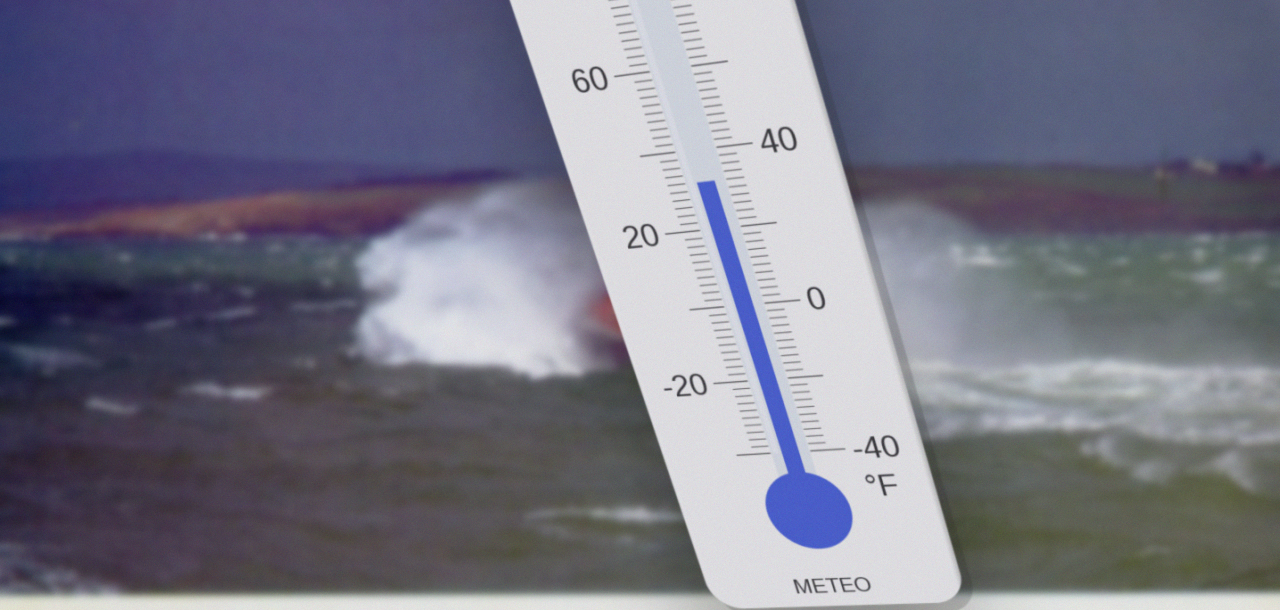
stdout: 32 °F
